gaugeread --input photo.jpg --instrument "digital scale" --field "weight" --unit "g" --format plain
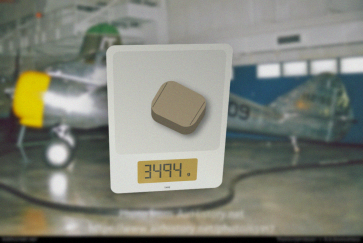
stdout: 3494 g
